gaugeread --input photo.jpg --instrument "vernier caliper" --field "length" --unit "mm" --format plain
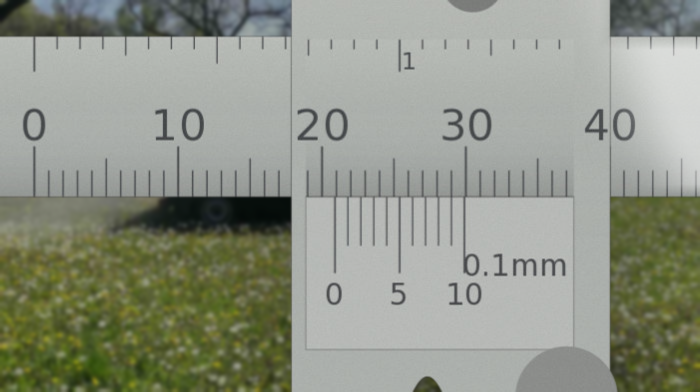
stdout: 20.9 mm
